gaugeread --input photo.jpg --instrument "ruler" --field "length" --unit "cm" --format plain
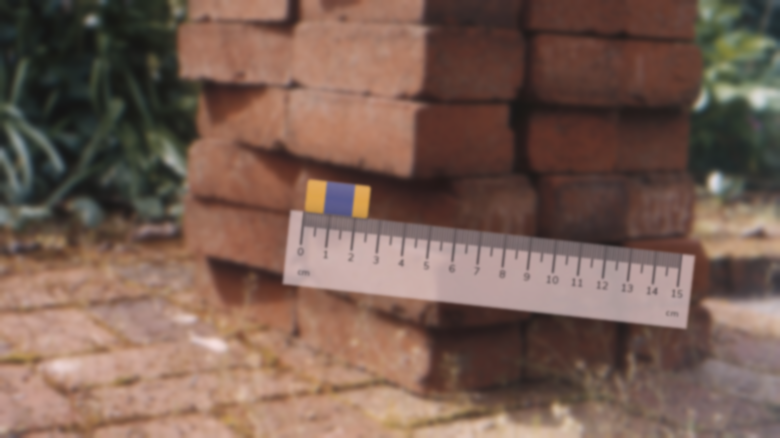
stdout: 2.5 cm
